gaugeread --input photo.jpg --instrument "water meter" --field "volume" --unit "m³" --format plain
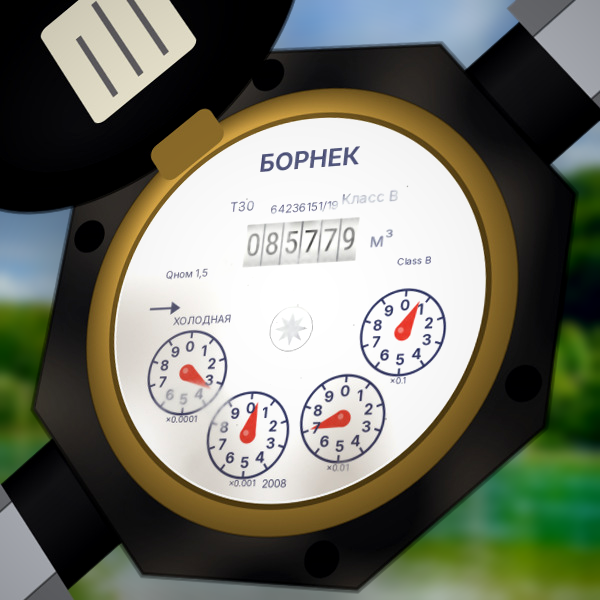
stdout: 85779.0703 m³
